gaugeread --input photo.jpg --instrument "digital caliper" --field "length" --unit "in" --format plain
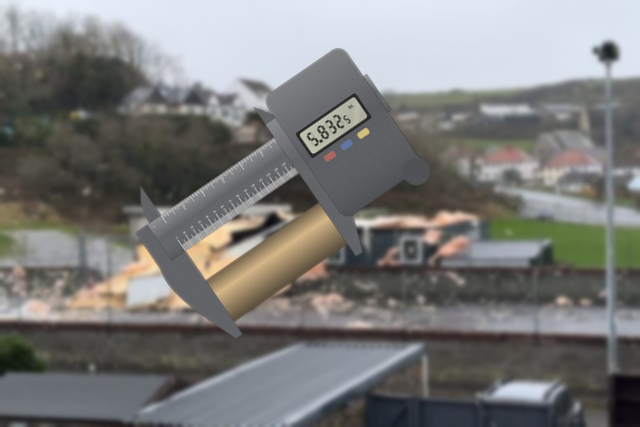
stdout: 5.8325 in
